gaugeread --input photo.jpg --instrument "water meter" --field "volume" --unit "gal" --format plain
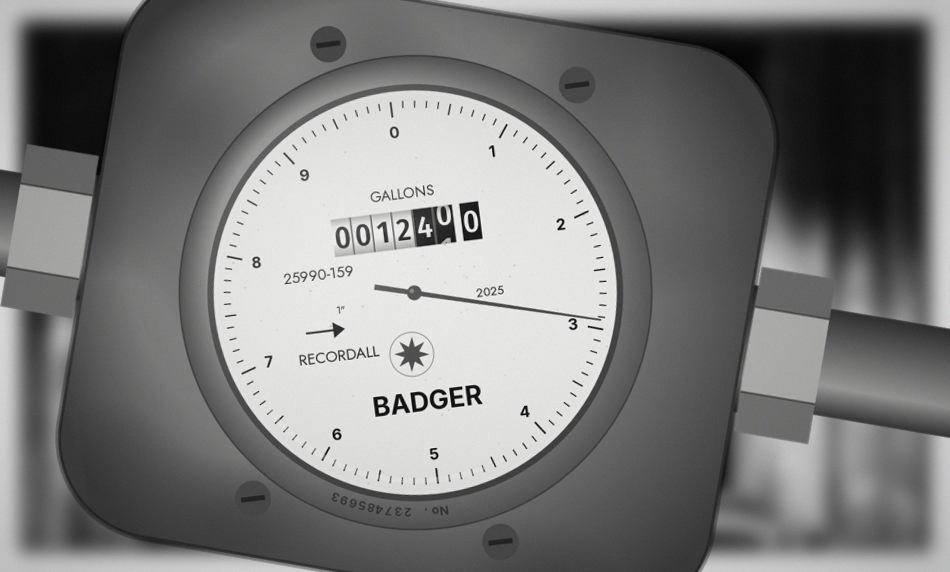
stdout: 12402.9 gal
